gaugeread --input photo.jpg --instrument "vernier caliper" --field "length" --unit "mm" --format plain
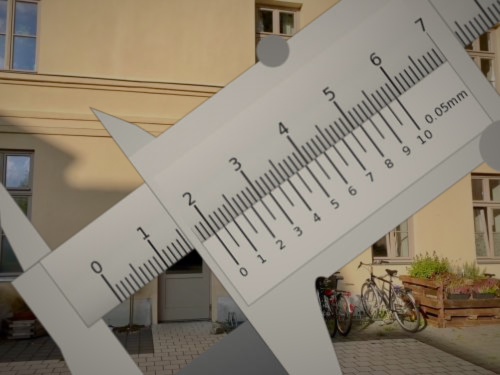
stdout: 20.0 mm
